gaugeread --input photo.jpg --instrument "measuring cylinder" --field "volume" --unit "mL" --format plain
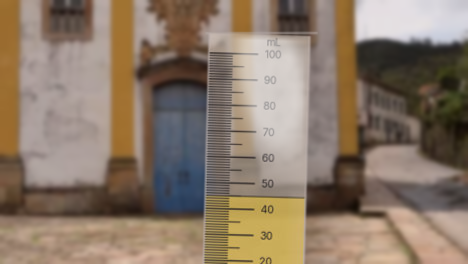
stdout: 45 mL
